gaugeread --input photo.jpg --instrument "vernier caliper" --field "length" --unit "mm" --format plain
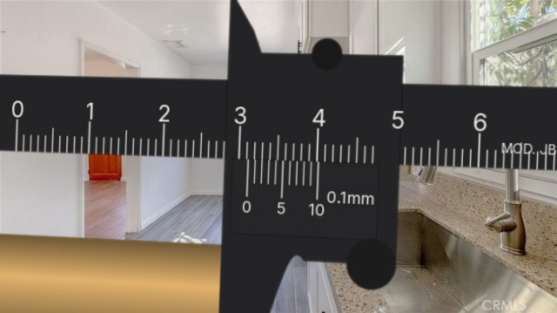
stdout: 31.2 mm
